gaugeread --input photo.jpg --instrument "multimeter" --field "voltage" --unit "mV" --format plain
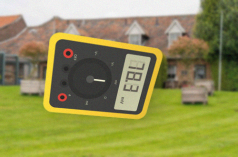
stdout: 78.3 mV
